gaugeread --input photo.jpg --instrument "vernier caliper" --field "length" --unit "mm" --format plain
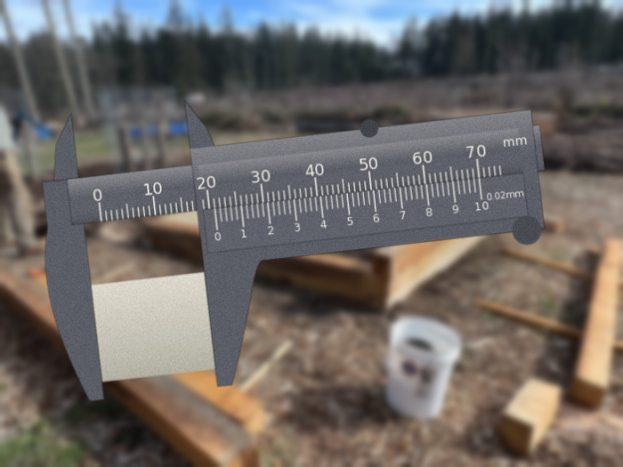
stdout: 21.0 mm
